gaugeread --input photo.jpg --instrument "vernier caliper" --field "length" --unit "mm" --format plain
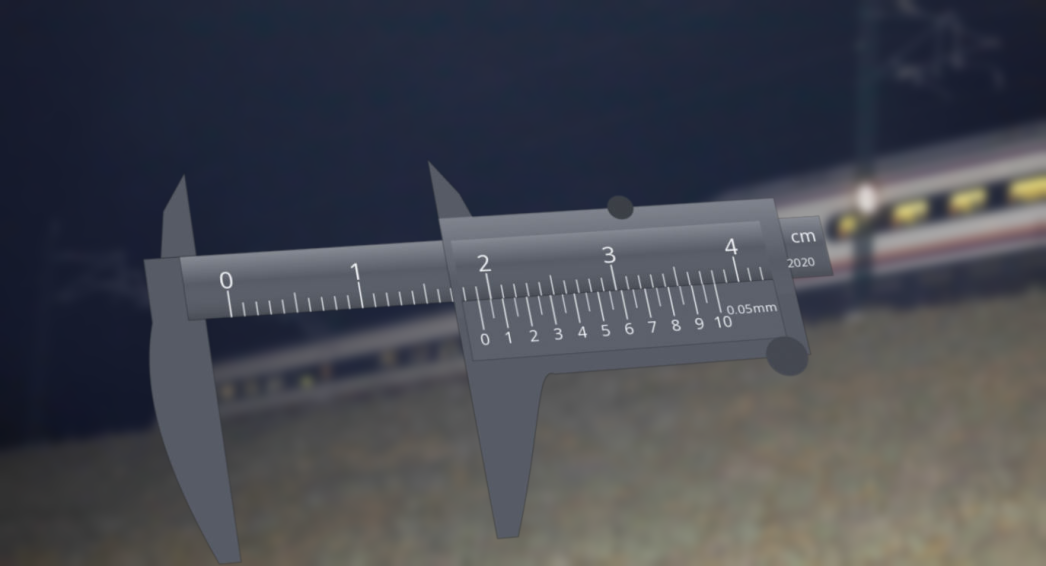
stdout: 19.0 mm
